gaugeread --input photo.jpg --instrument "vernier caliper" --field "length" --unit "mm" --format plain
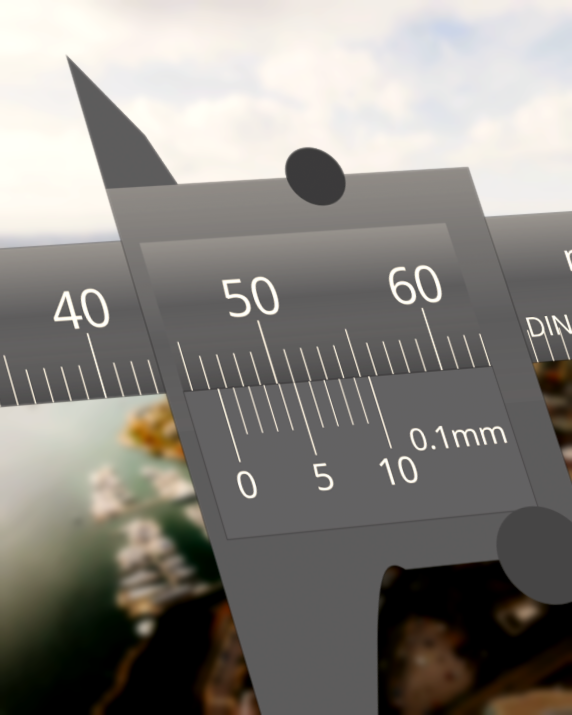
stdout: 46.5 mm
